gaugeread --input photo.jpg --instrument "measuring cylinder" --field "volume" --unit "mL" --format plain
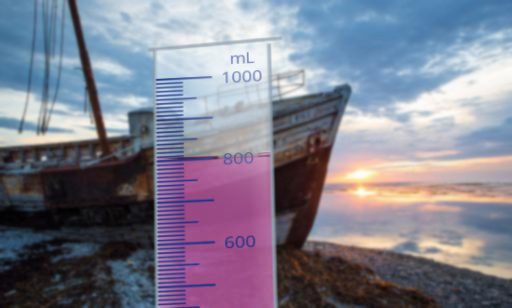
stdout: 800 mL
